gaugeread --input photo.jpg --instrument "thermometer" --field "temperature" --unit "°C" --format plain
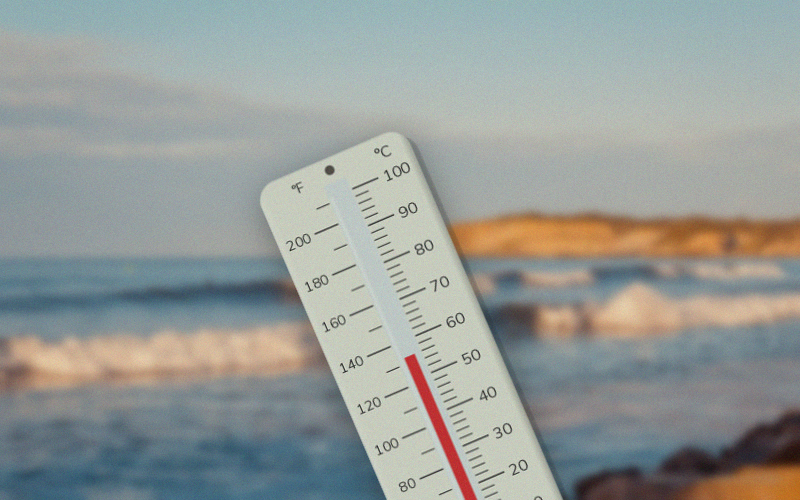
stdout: 56 °C
